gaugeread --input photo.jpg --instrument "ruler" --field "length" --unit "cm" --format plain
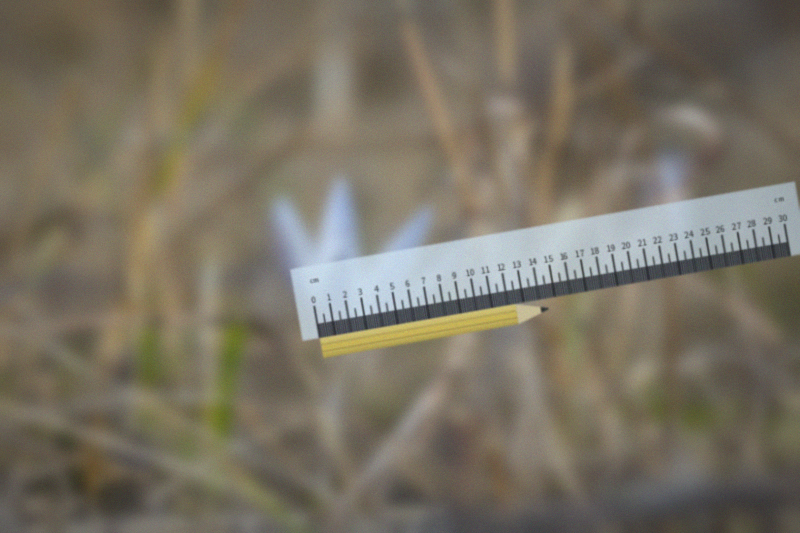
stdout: 14.5 cm
